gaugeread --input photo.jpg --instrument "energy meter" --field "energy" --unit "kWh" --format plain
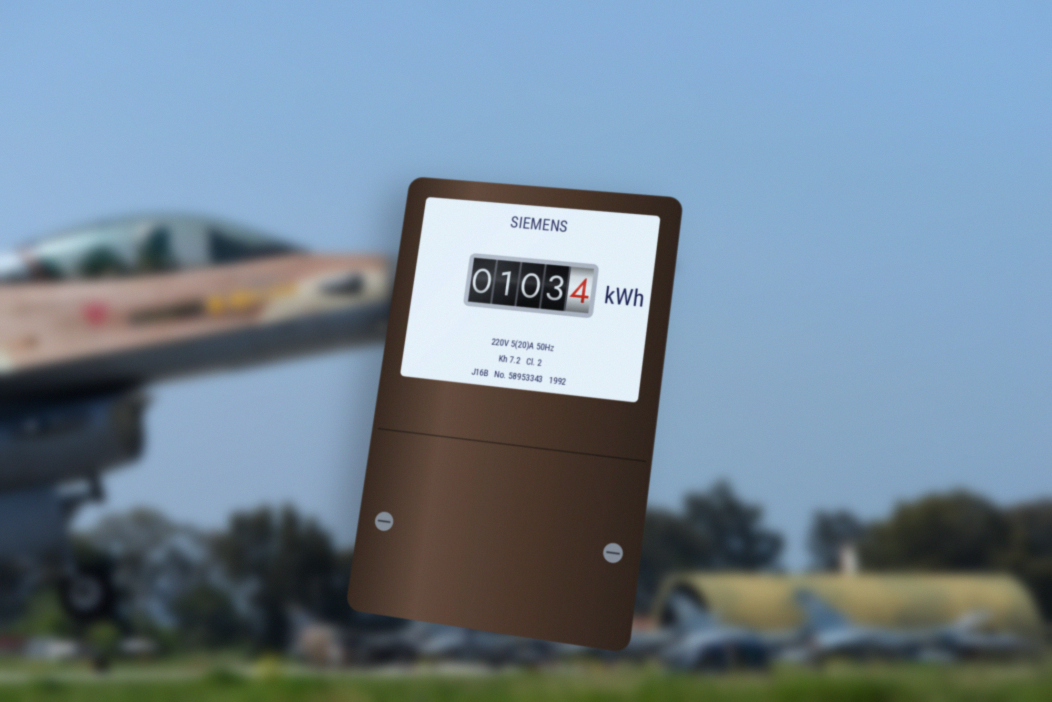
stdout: 103.4 kWh
